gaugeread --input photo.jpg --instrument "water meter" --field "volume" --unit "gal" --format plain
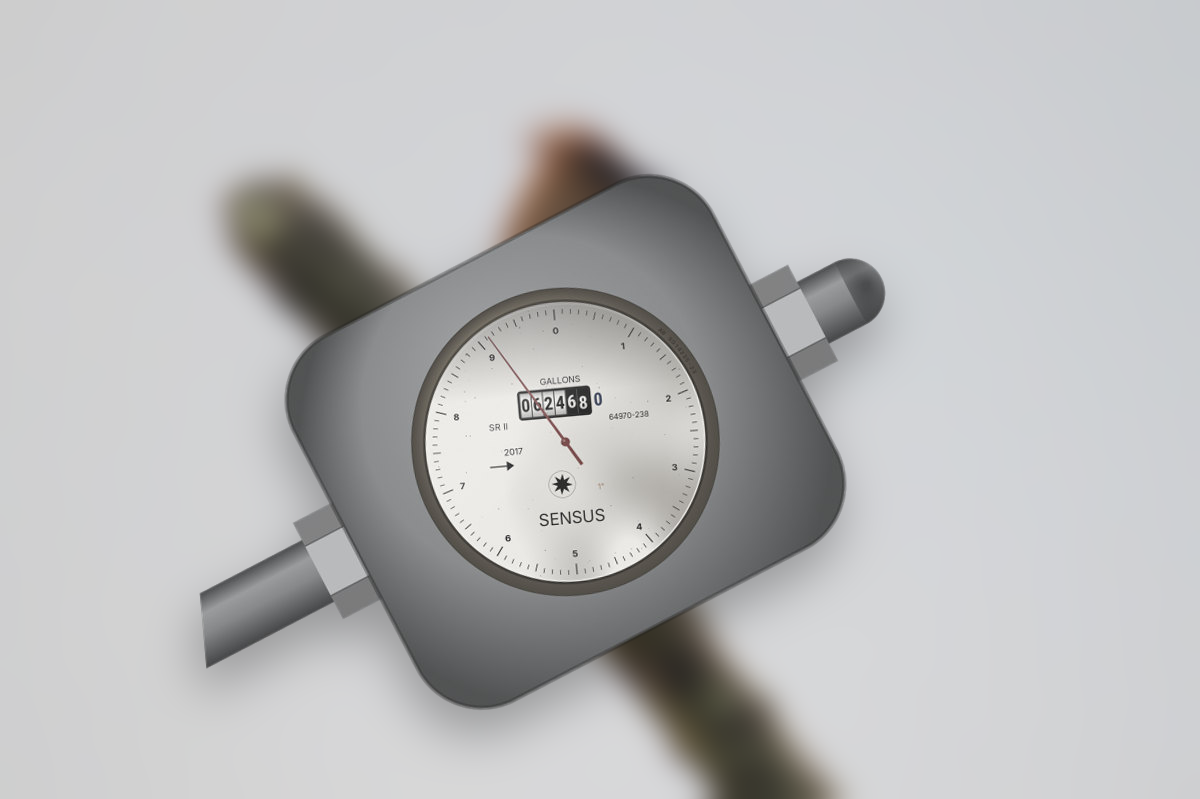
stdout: 624679.1 gal
